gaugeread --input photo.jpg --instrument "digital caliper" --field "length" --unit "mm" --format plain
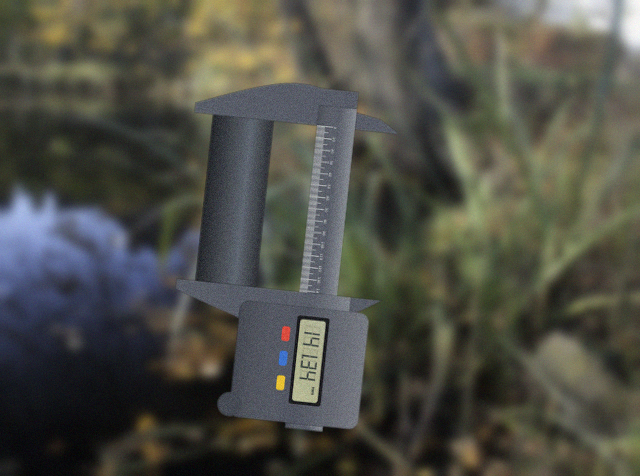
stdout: 141.34 mm
